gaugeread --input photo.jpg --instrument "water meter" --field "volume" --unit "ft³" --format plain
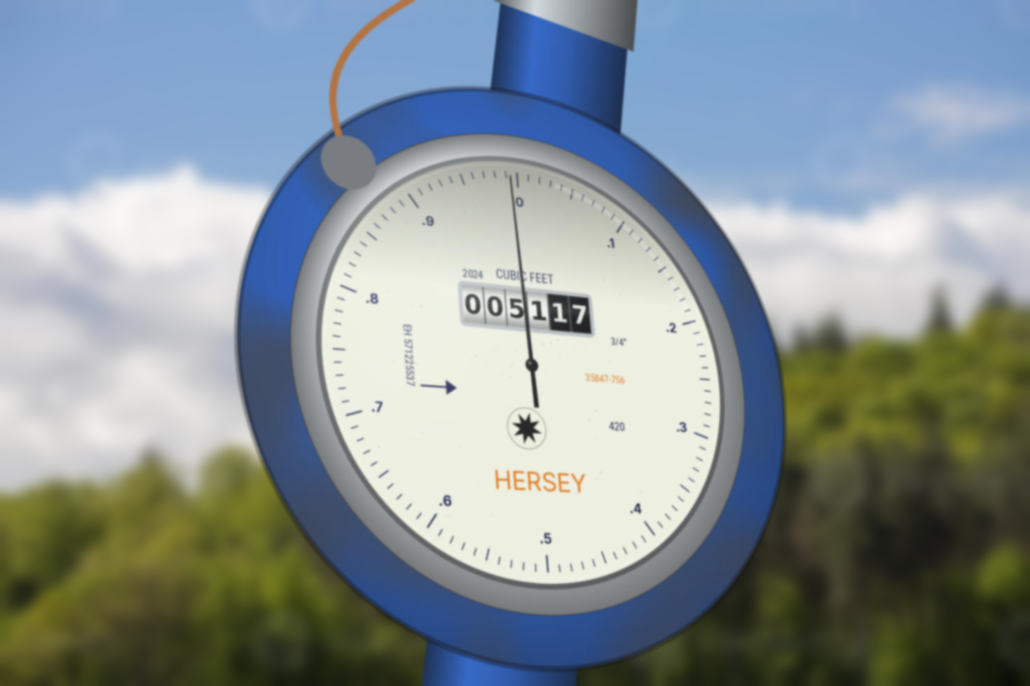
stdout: 5116.99 ft³
